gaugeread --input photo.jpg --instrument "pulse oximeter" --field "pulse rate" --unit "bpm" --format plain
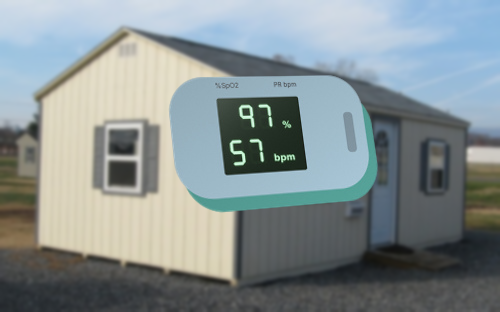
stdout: 57 bpm
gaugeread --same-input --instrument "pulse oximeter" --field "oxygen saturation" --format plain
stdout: 97 %
